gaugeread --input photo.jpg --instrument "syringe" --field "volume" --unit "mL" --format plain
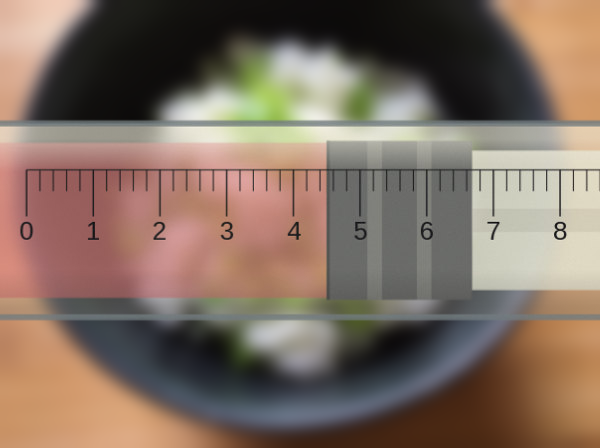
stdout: 4.5 mL
